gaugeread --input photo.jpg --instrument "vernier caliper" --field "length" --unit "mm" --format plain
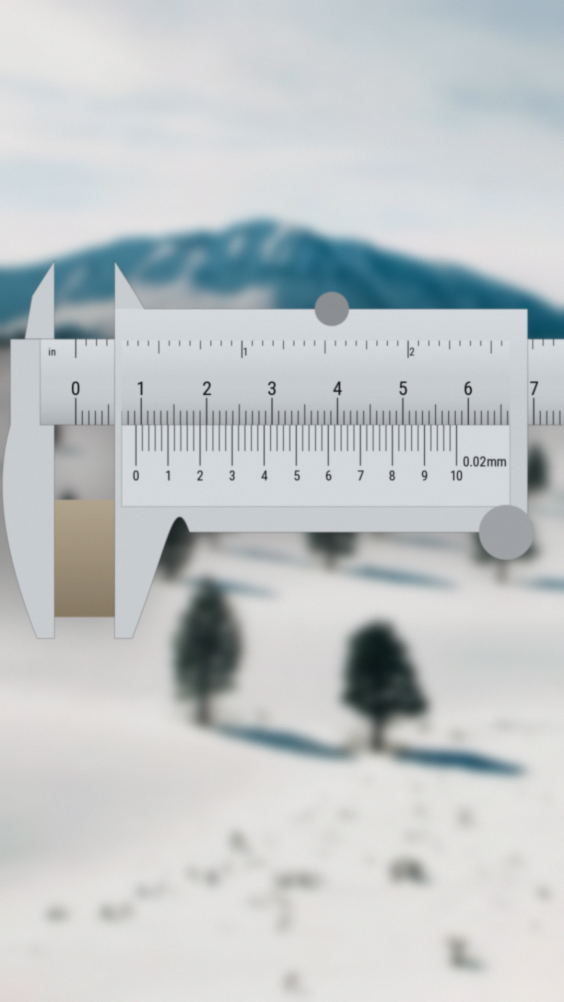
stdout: 9.2 mm
